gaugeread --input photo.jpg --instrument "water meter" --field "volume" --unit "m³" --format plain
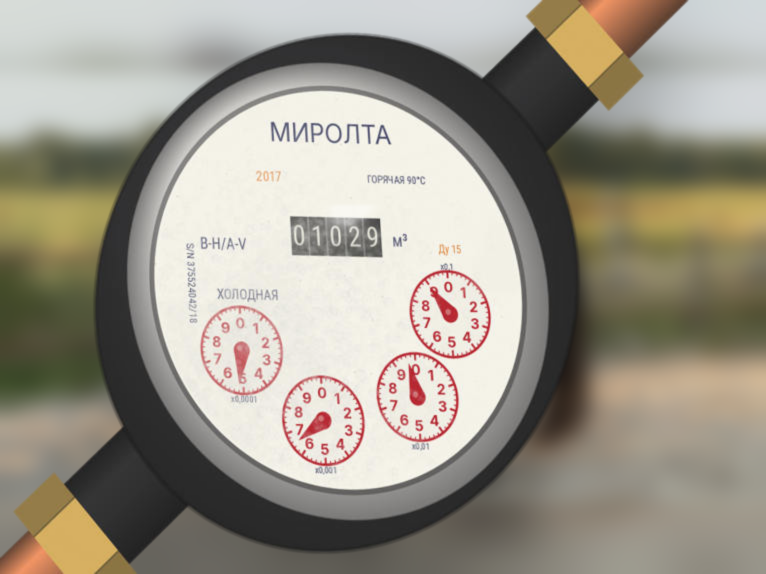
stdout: 1029.8965 m³
